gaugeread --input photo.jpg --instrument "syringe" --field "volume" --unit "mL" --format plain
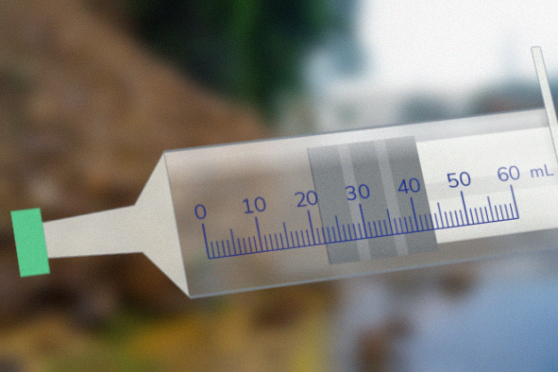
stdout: 22 mL
